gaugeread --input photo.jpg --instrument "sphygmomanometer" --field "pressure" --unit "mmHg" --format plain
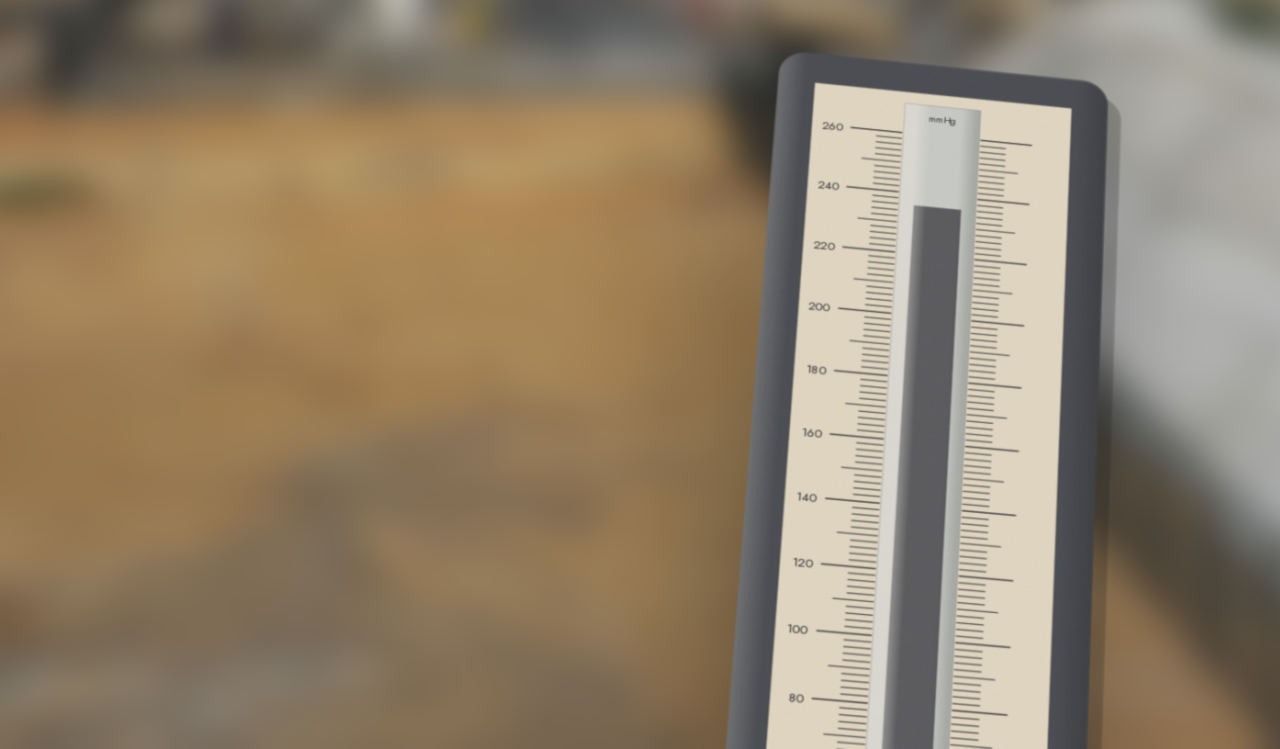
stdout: 236 mmHg
